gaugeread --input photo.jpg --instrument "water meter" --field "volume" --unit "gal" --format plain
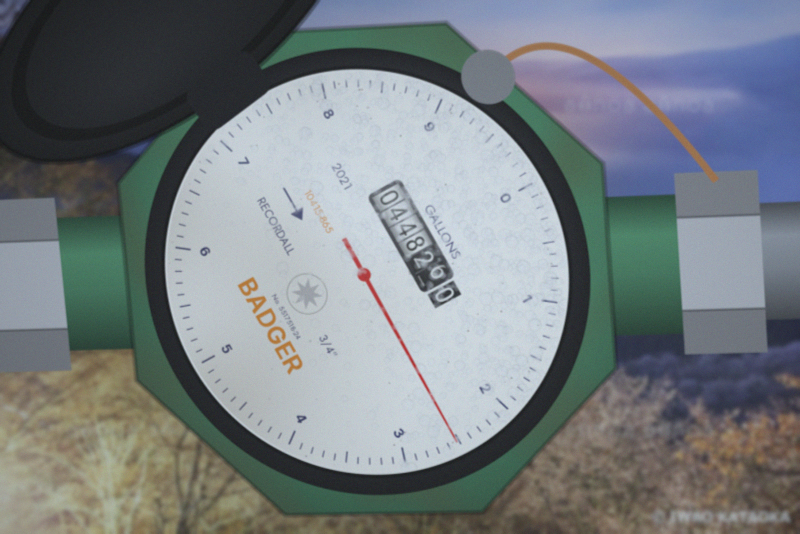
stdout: 448262.5 gal
